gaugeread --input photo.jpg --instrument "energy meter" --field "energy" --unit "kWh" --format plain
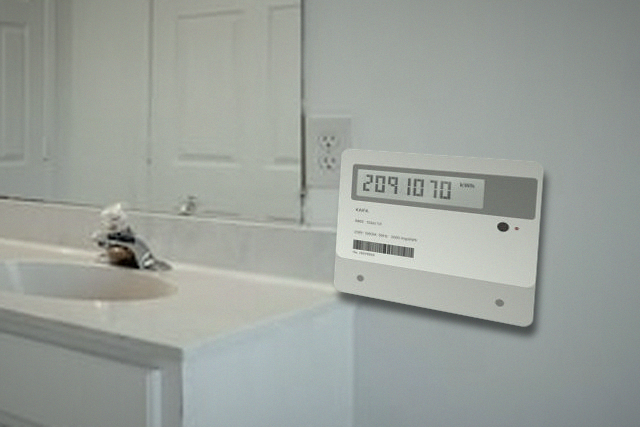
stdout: 2091070 kWh
